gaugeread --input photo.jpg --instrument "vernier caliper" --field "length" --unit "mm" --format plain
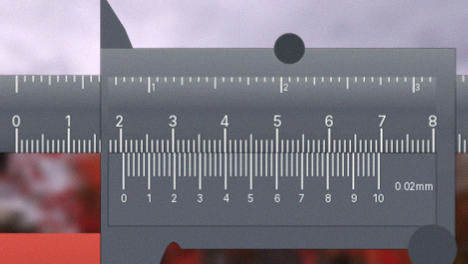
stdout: 20.5 mm
